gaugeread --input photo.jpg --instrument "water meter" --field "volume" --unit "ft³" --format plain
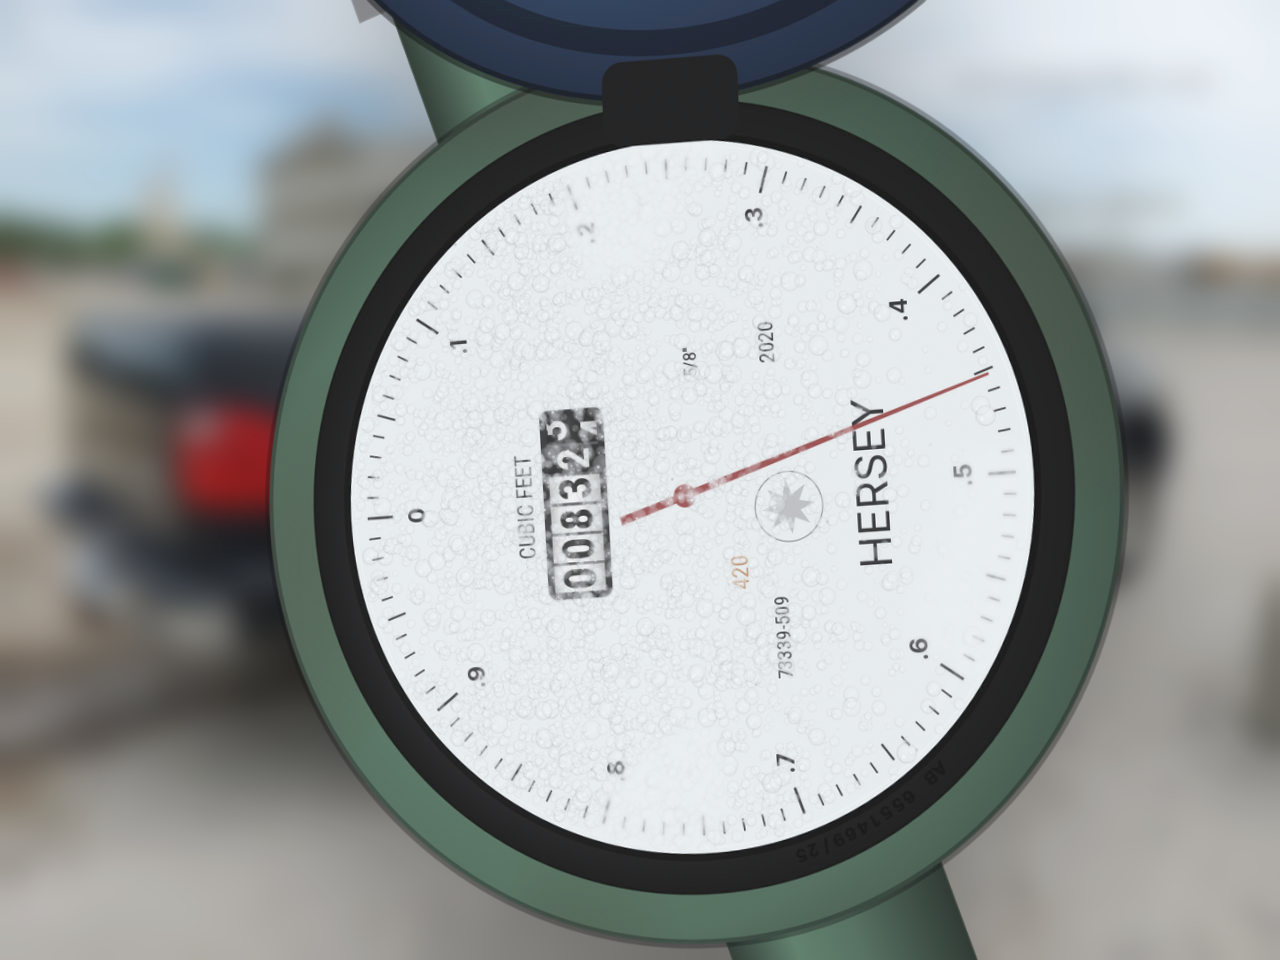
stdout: 8323.45 ft³
